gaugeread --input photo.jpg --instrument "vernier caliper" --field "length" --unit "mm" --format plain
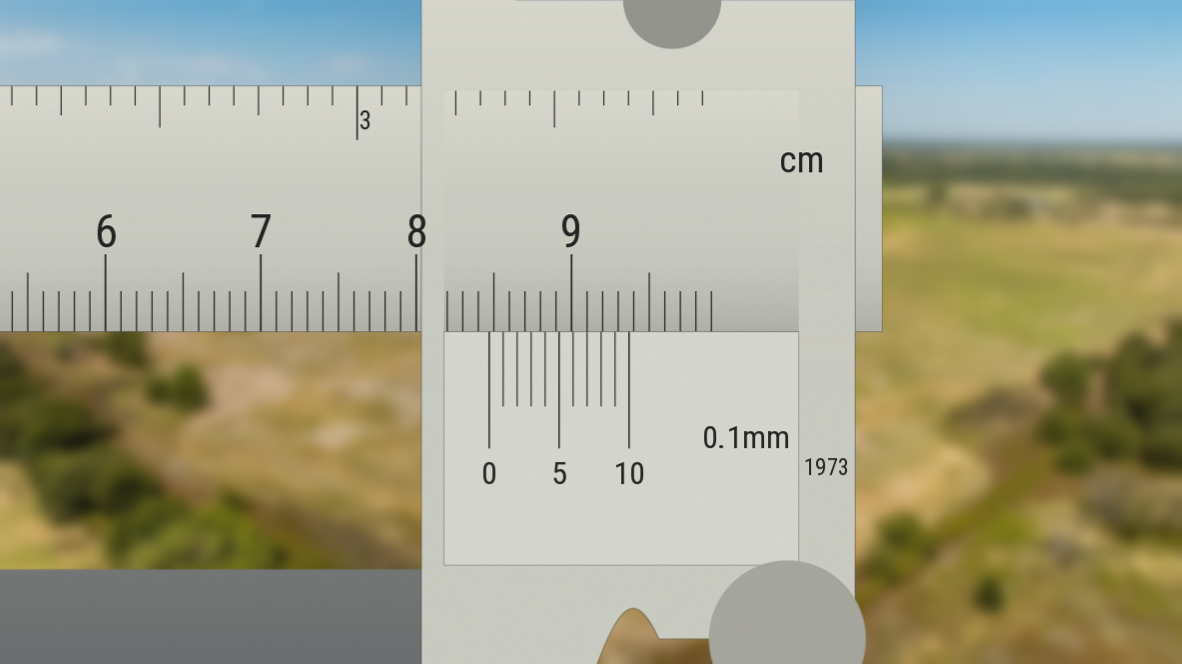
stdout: 84.7 mm
